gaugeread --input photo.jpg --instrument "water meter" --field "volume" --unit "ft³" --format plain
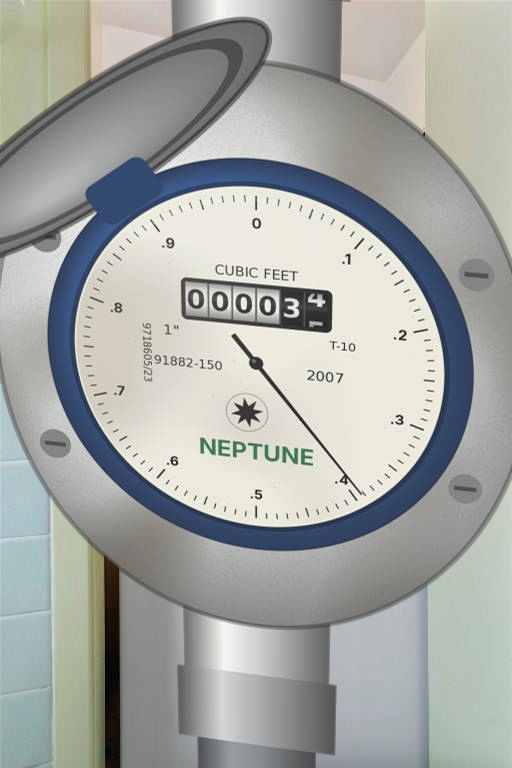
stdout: 34.39 ft³
